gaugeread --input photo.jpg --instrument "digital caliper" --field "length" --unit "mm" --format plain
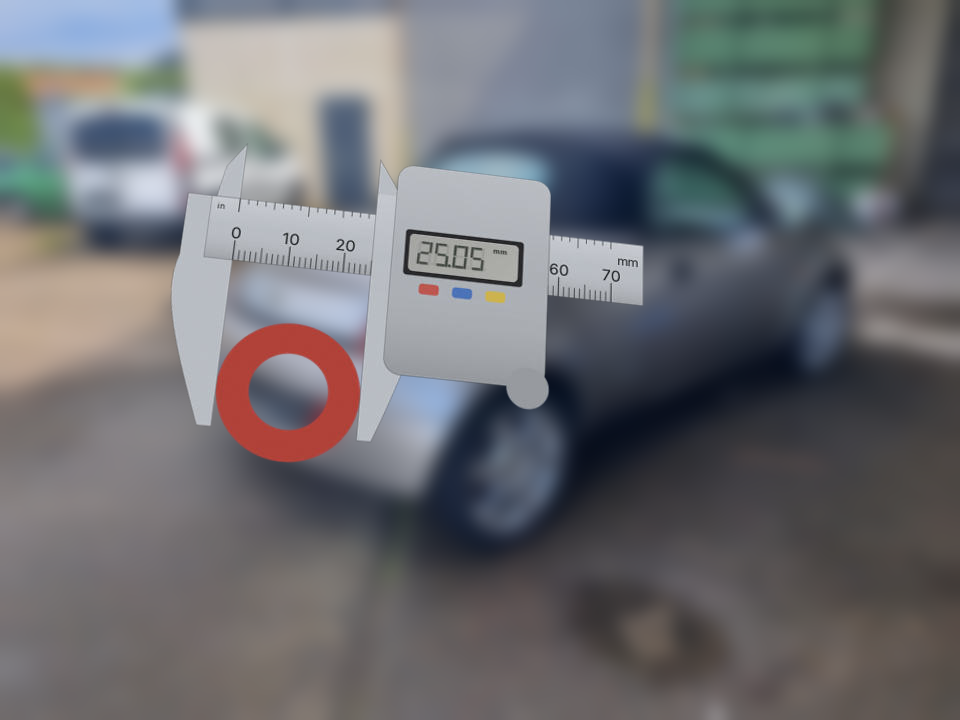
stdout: 25.05 mm
